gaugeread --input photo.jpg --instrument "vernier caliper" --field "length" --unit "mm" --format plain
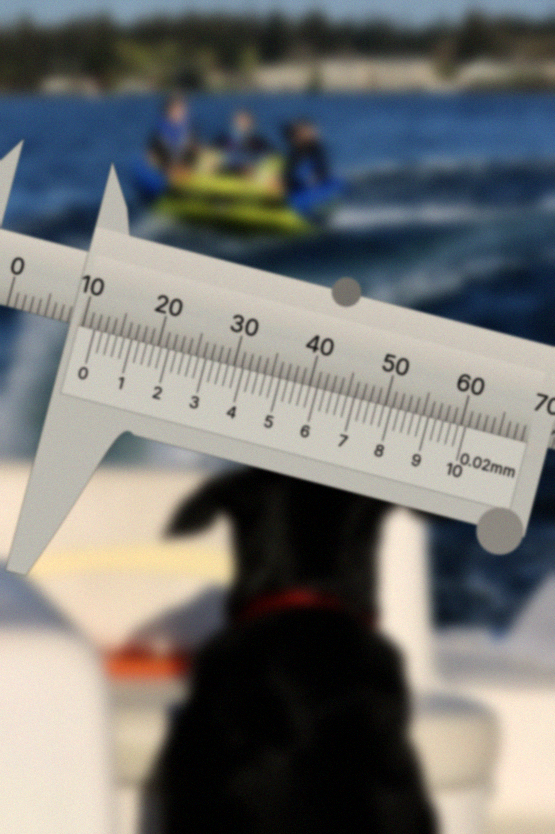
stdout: 11.6 mm
